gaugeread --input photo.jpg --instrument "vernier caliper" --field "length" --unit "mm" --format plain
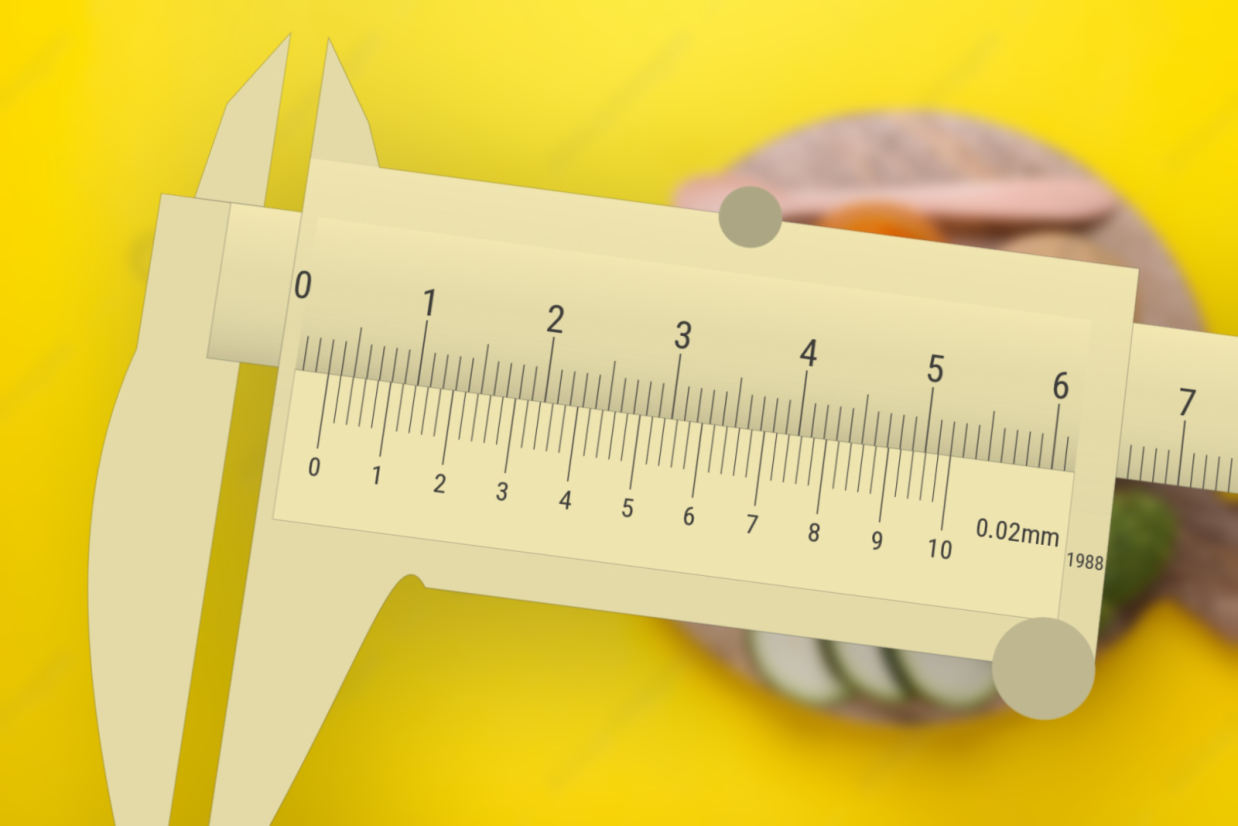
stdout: 3.0 mm
